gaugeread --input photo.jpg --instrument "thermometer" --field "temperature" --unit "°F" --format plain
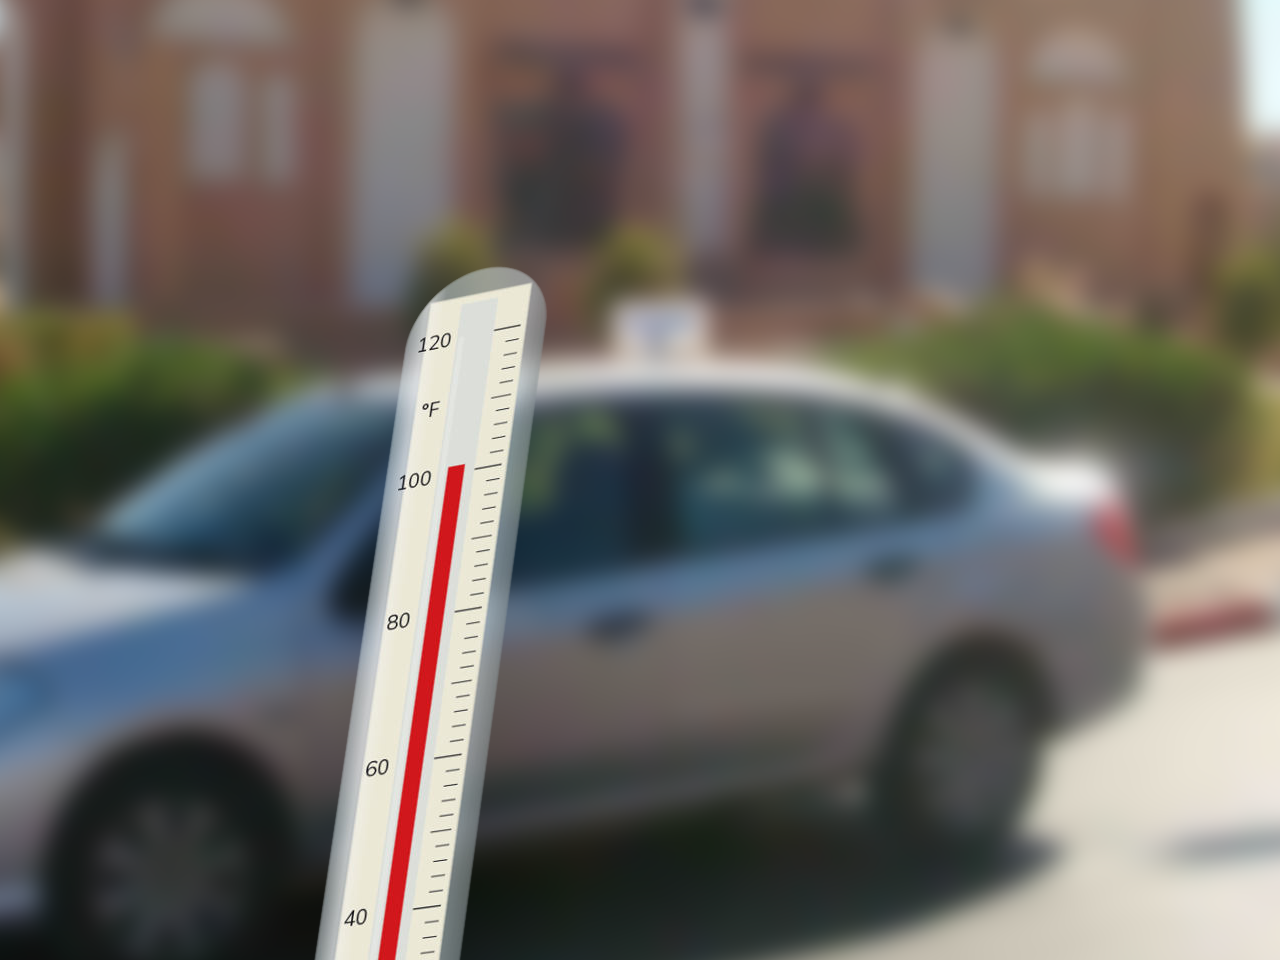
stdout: 101 °F
